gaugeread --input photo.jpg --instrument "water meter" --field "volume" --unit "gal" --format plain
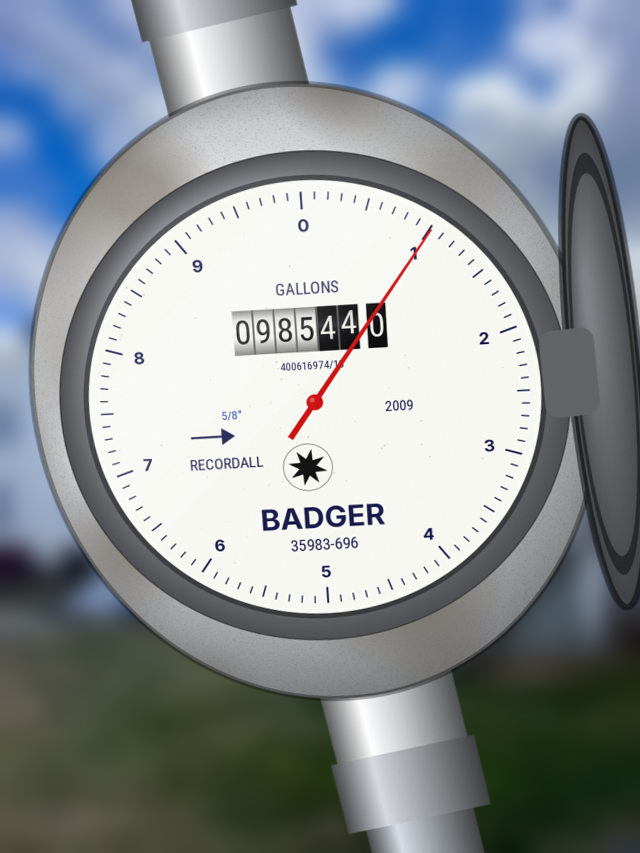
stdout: 985441.0 gal
